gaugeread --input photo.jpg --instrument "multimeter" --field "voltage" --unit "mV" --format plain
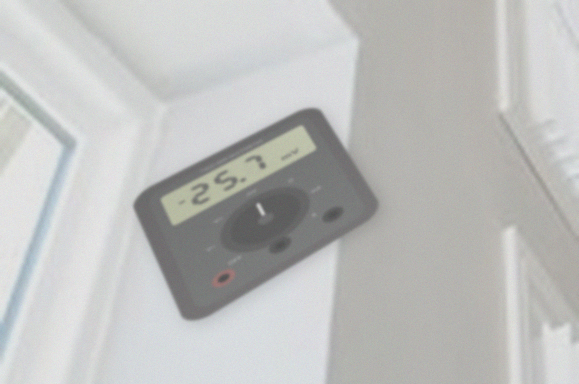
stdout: -25.7 mV
